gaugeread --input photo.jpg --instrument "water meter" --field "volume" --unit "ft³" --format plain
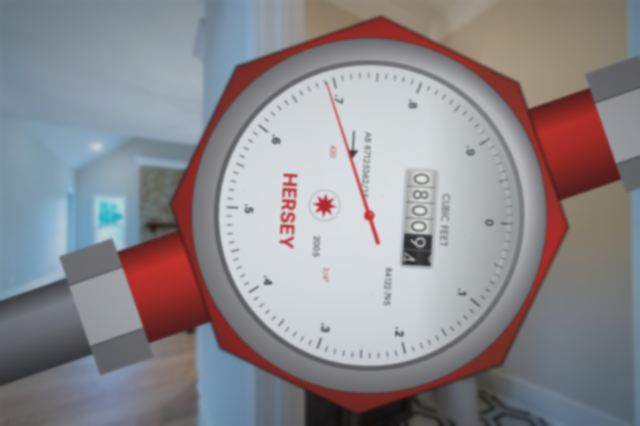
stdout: 80093.69 ft³
